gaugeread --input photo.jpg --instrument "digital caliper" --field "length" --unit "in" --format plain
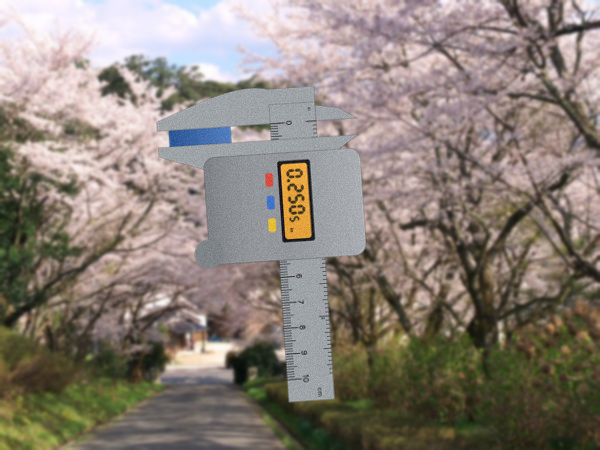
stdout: 0.2505 in
